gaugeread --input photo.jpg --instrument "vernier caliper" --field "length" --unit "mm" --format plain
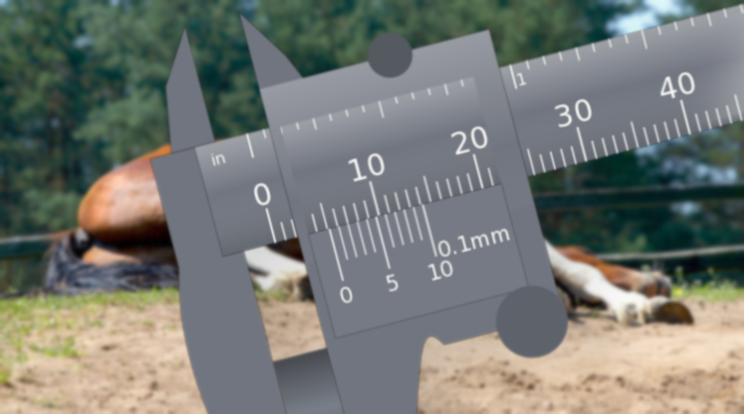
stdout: 5.2 mm
